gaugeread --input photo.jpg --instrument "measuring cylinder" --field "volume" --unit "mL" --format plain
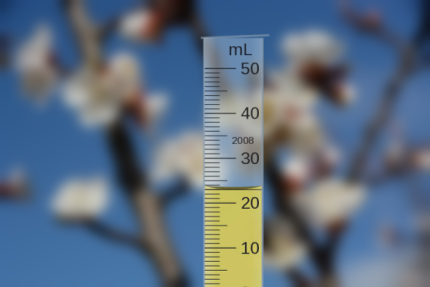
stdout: 23 mL
